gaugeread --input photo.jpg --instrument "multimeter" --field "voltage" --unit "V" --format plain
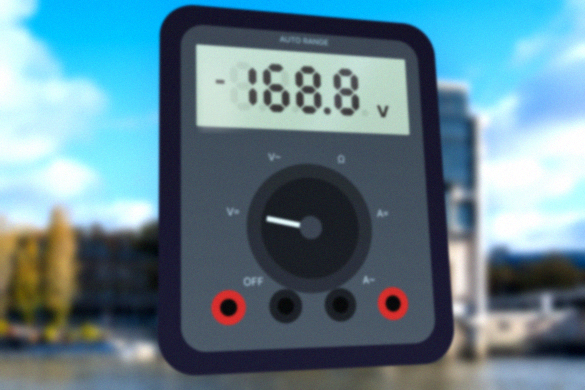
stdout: -168.8 V
